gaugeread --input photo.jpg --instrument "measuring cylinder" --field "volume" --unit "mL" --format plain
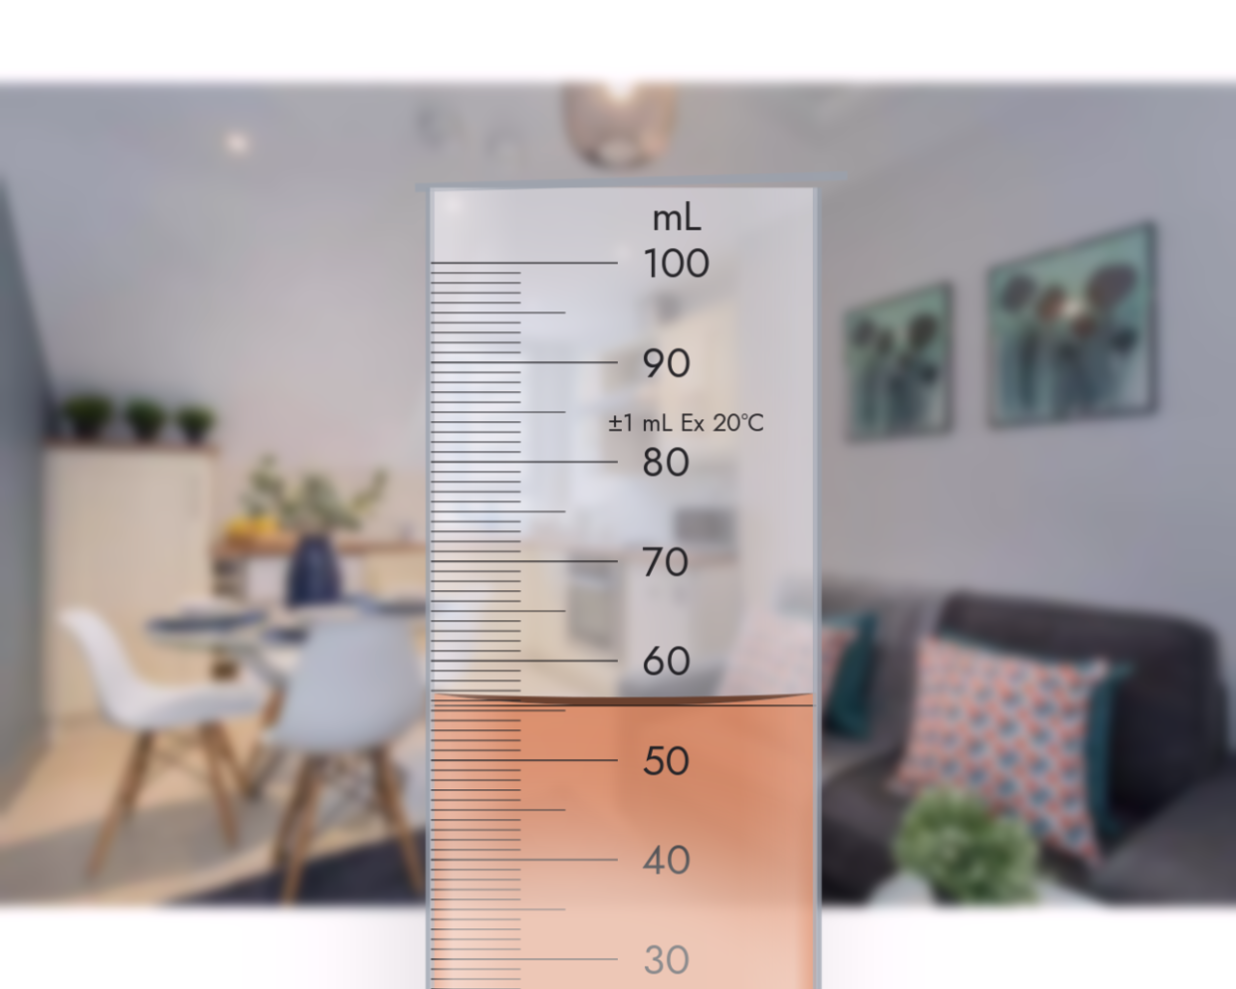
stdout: 55.5 mL
